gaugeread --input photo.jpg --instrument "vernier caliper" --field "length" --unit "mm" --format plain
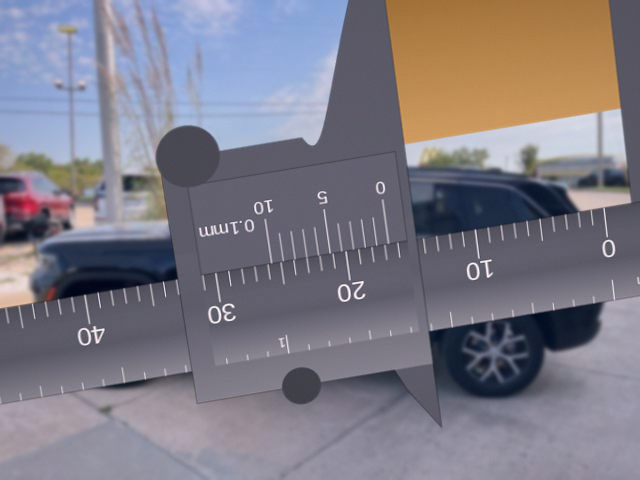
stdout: 16.7 mm
